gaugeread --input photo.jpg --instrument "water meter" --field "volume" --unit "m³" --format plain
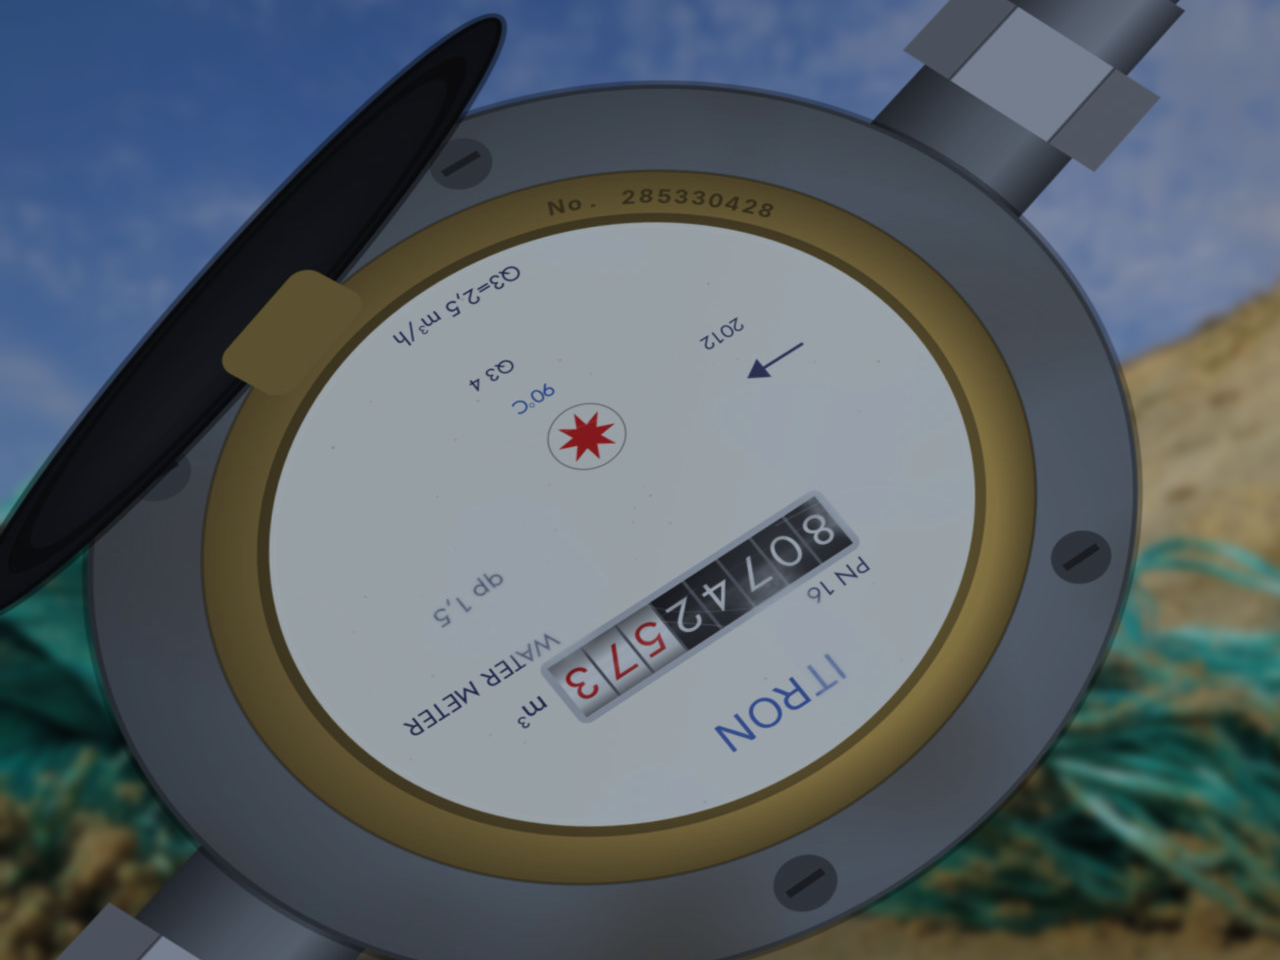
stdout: 80742.573 m³
